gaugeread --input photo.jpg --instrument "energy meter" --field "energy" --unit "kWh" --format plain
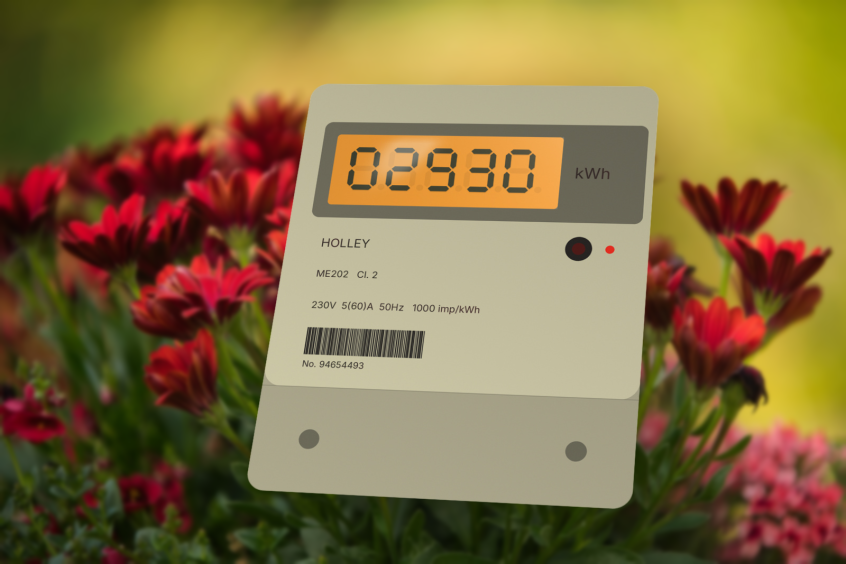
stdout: 2930 kWh
